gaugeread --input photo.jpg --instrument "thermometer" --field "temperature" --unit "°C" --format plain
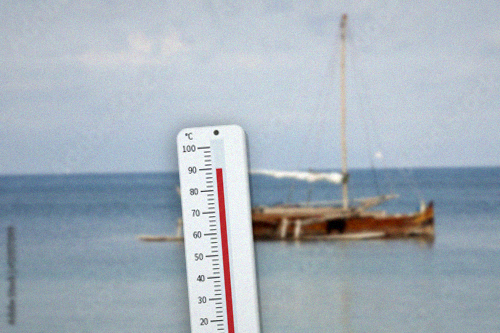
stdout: 90 °C
